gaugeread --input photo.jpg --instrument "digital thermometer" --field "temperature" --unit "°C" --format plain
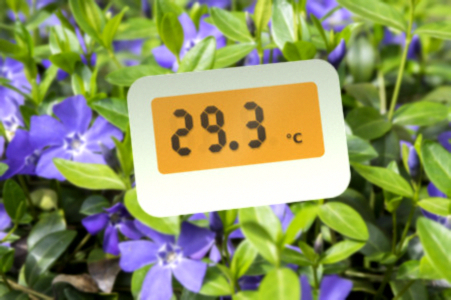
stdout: 29.3 °C
